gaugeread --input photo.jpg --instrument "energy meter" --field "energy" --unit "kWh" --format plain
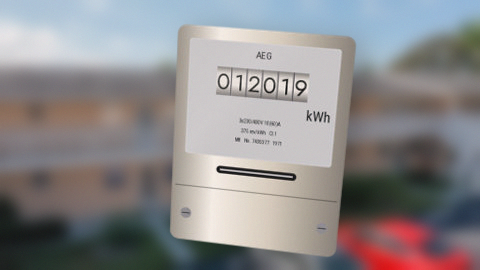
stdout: 12019 kWh
